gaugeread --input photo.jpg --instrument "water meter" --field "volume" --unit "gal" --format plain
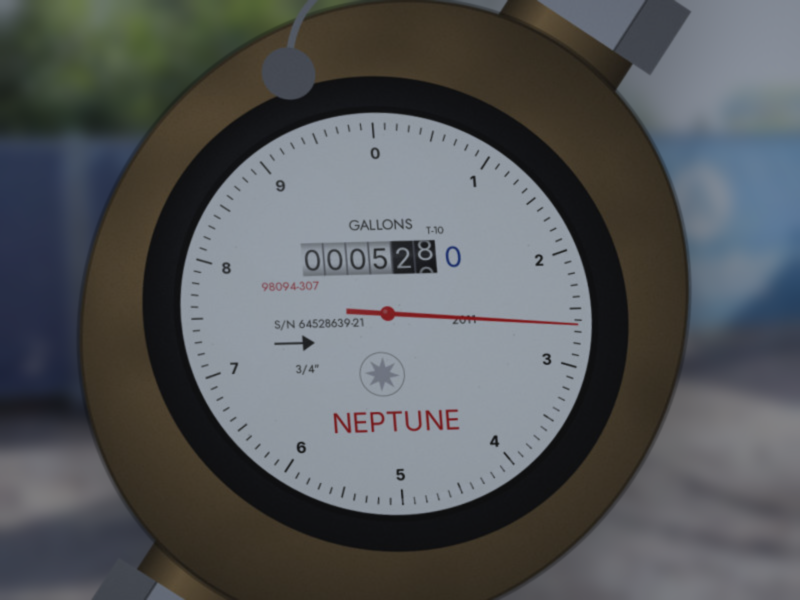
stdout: 5282.6 gal
